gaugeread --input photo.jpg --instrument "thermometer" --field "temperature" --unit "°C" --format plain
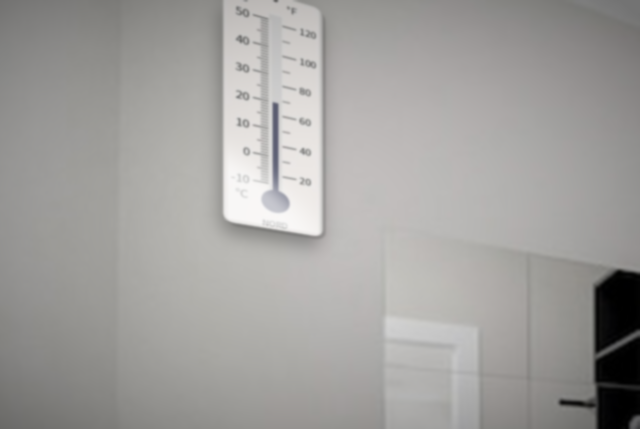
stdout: 20 °C
